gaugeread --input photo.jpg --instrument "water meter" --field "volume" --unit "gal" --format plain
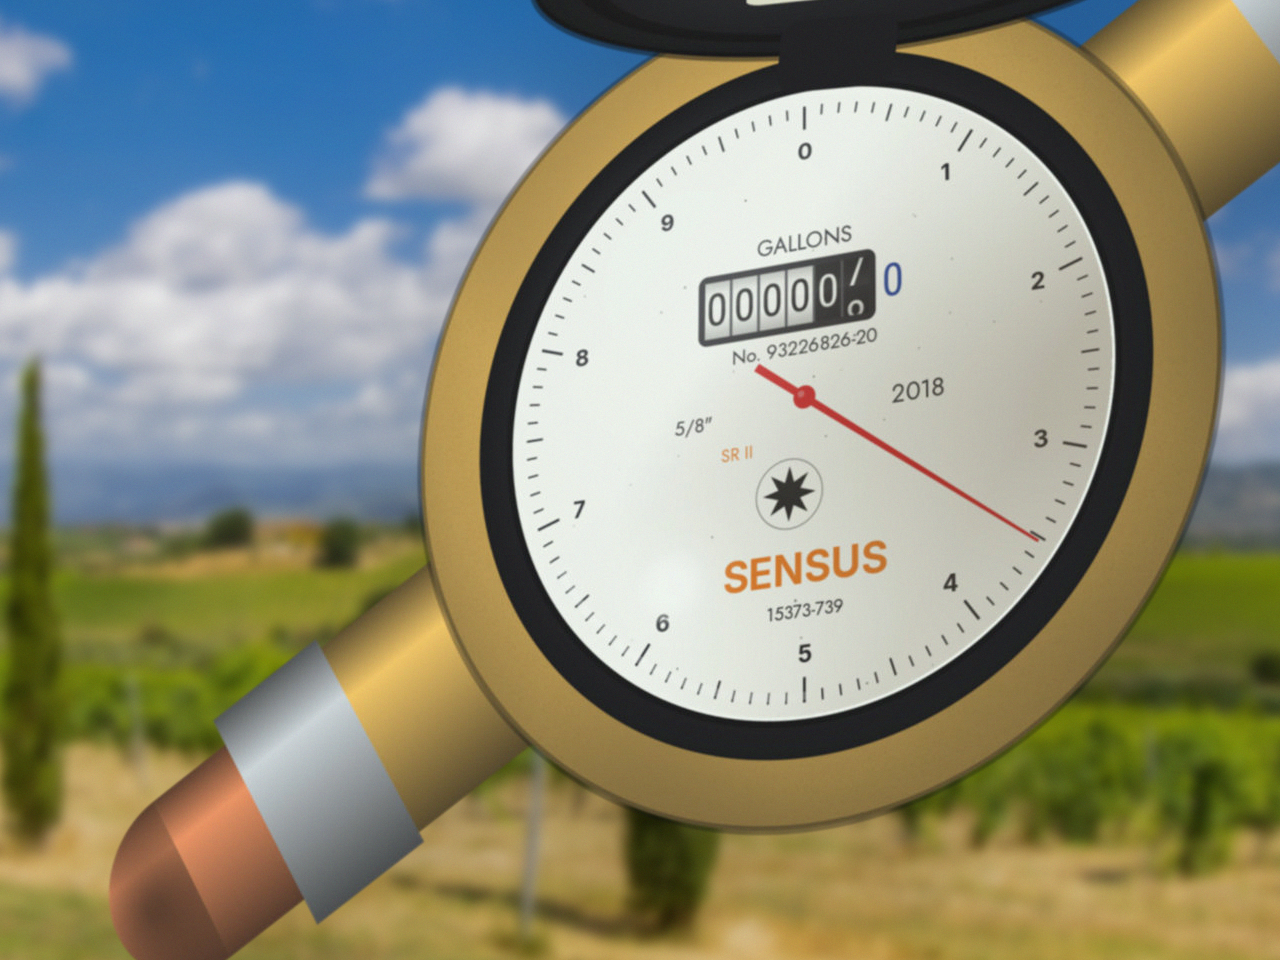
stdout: 73.5 gal
